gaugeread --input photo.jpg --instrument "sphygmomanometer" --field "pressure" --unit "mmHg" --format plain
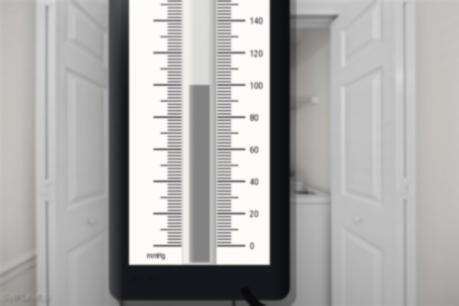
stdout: 100 mmHg
